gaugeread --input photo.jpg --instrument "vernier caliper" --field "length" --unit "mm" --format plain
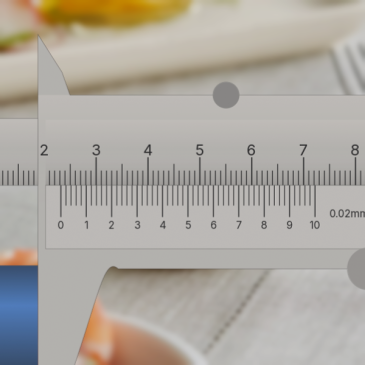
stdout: 23.2 mm
